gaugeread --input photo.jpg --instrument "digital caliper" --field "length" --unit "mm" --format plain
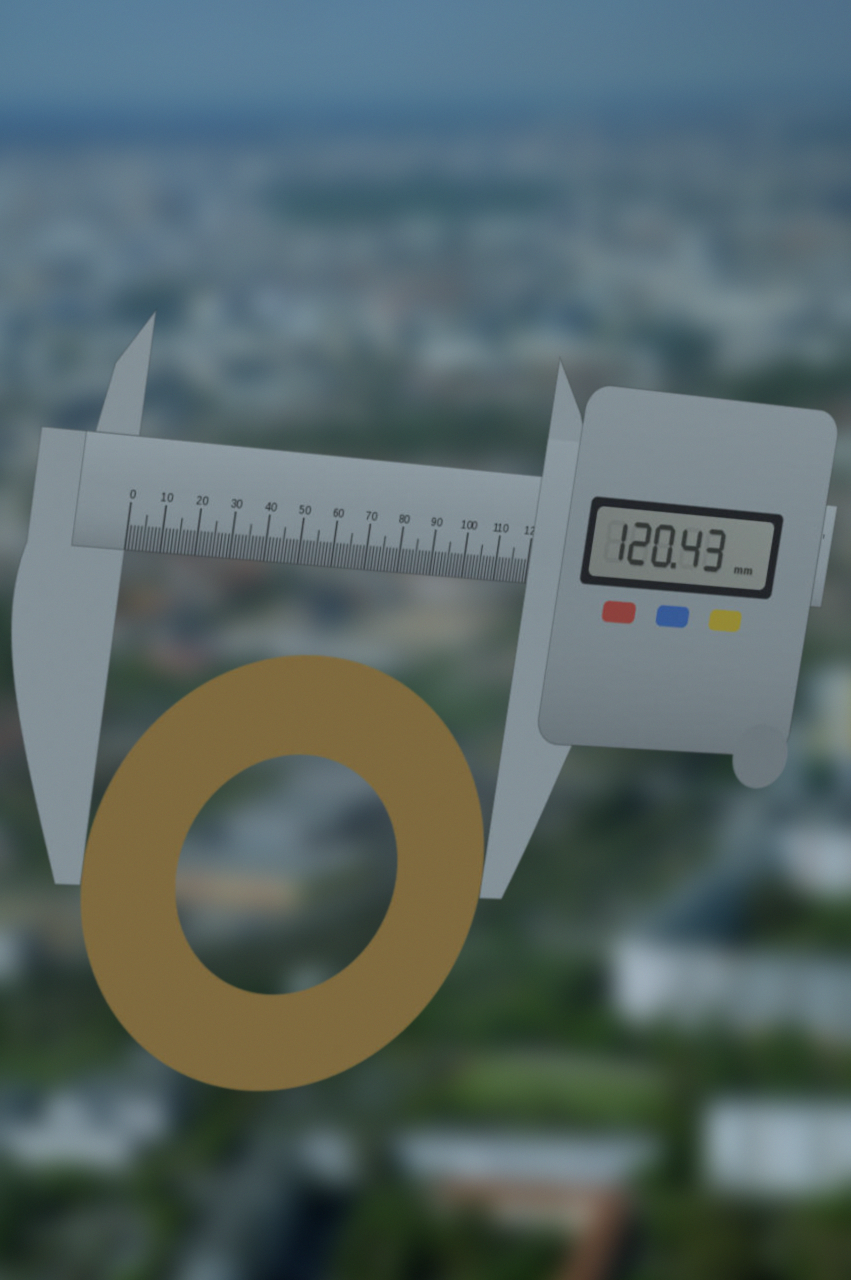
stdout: 120.43 mm
